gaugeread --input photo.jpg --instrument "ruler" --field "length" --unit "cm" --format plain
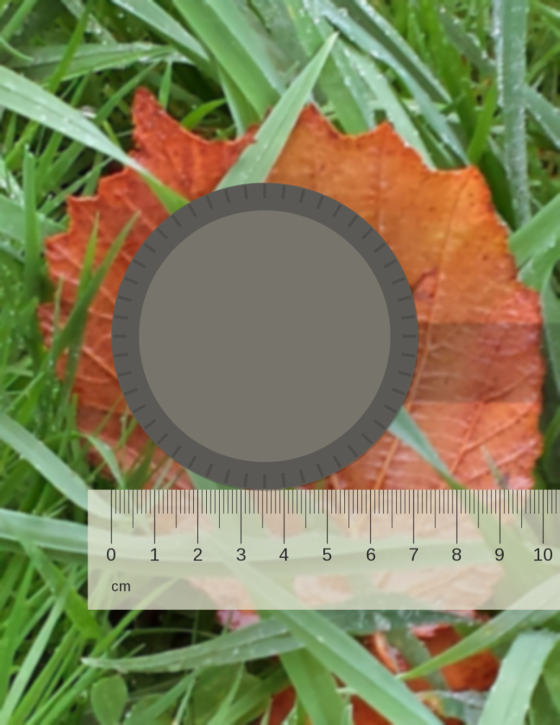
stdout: 7.1 cm
